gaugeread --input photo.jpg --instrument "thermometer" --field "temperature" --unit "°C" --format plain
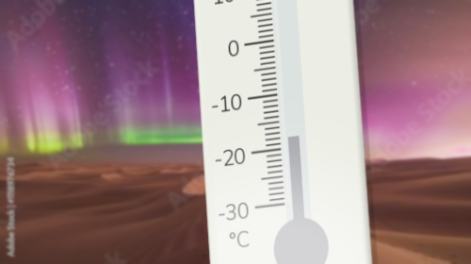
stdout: -18 °C
